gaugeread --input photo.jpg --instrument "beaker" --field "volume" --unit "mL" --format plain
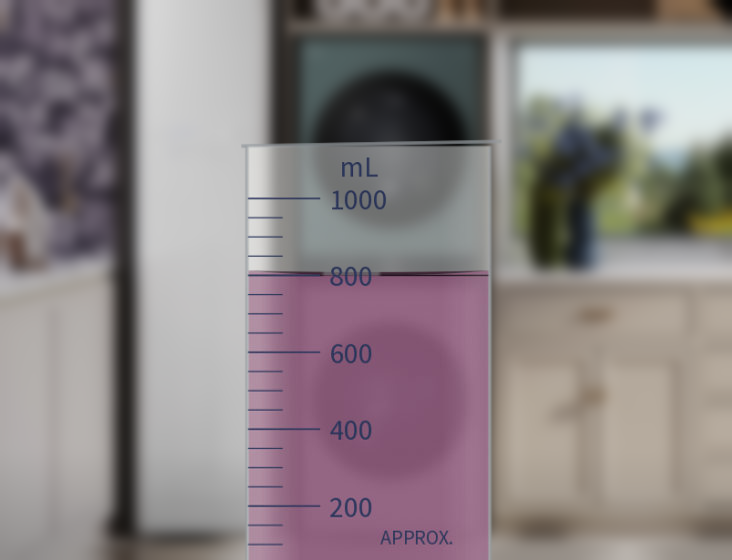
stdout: 800 mL
